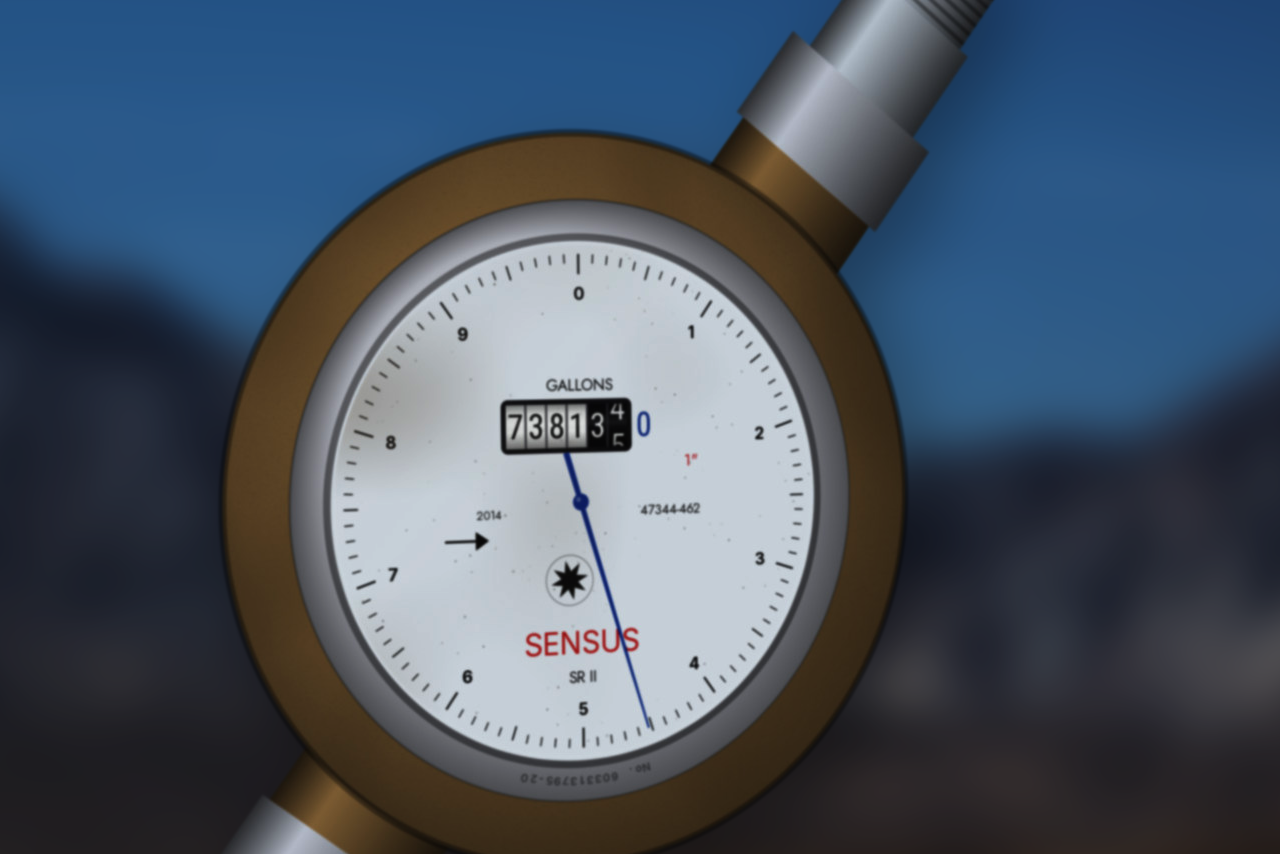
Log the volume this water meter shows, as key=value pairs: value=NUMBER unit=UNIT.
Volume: value=7381344.5 unit=gal
